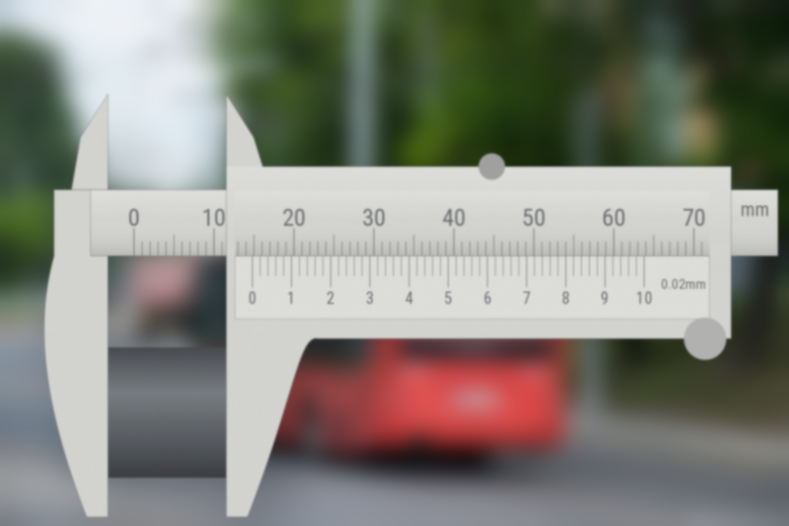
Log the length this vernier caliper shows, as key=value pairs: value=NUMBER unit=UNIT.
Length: value=14.8 unit=mm
